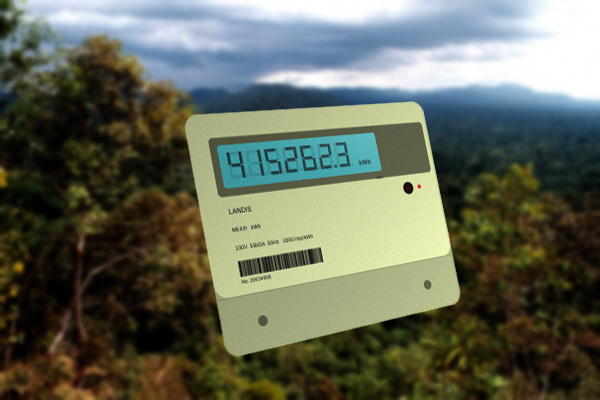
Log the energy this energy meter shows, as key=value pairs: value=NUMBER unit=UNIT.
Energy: value=415262.3 unit=kWh
